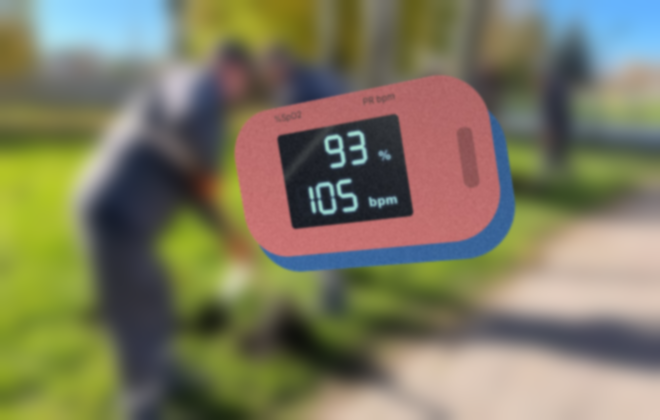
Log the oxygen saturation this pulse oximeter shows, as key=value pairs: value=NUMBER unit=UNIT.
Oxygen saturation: value=93 unit=%
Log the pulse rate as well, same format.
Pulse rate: value=105 unit=bpm
